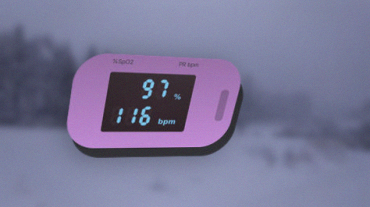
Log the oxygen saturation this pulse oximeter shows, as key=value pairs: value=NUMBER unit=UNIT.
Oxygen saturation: value=97 unit=%
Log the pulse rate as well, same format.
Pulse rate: value=116 unit=bpm
